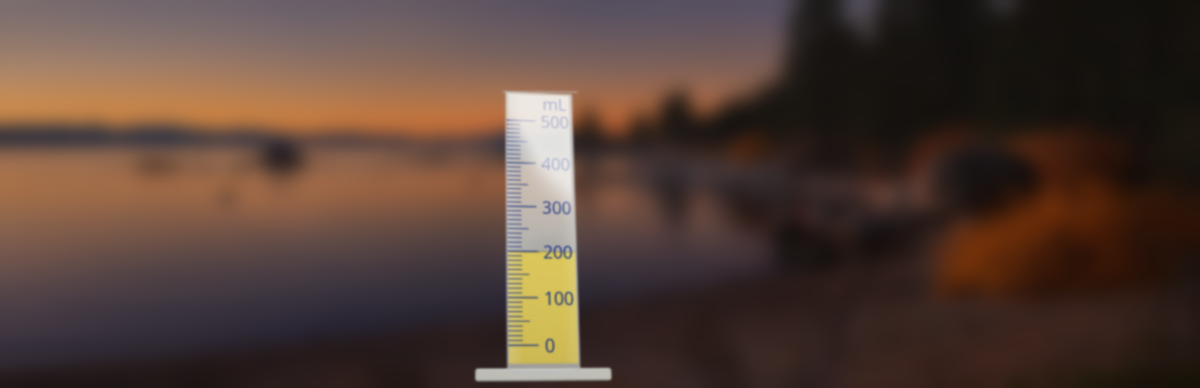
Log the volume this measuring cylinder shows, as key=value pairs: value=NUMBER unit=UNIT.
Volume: value=200 unit=mL
